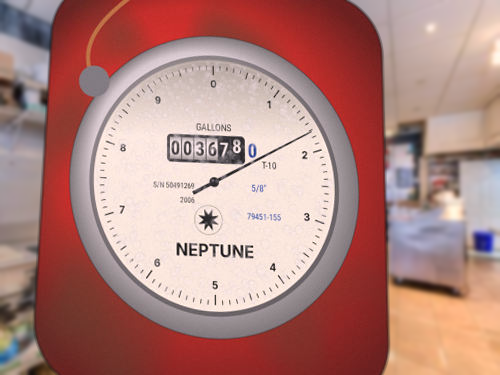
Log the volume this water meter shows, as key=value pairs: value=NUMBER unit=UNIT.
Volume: value=36781.7 unit=gal
